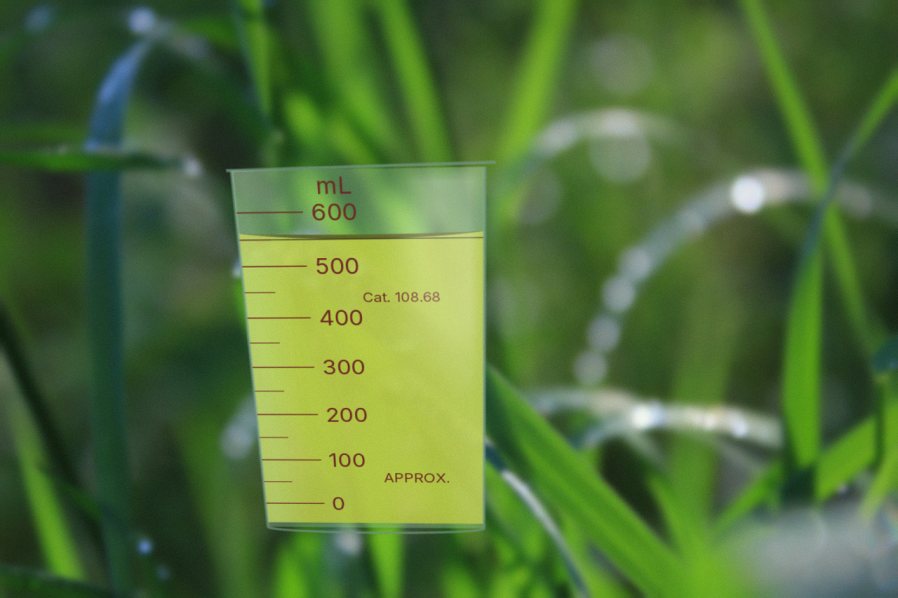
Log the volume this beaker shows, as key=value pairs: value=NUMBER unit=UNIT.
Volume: value=550 unit=mL
